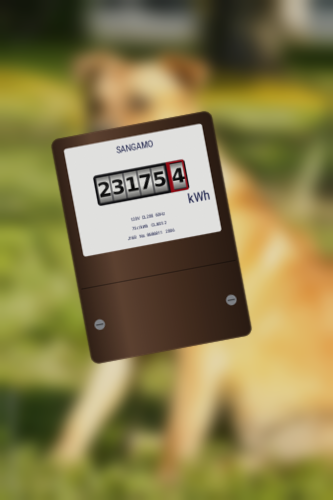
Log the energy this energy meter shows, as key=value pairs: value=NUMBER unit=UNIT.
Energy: value=23175.4 unit=kWh
